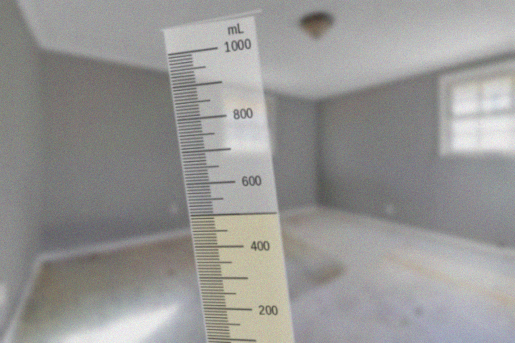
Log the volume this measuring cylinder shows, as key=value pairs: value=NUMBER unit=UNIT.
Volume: value=500 unit=mL
